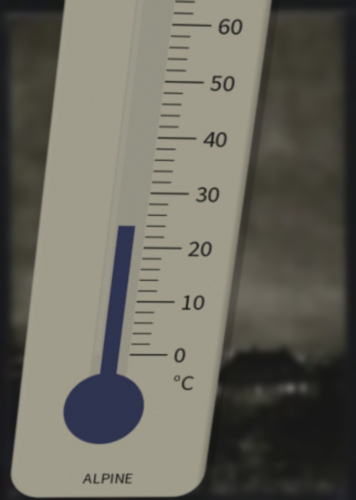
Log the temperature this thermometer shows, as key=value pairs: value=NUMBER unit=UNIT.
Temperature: value=24 unit=°C
